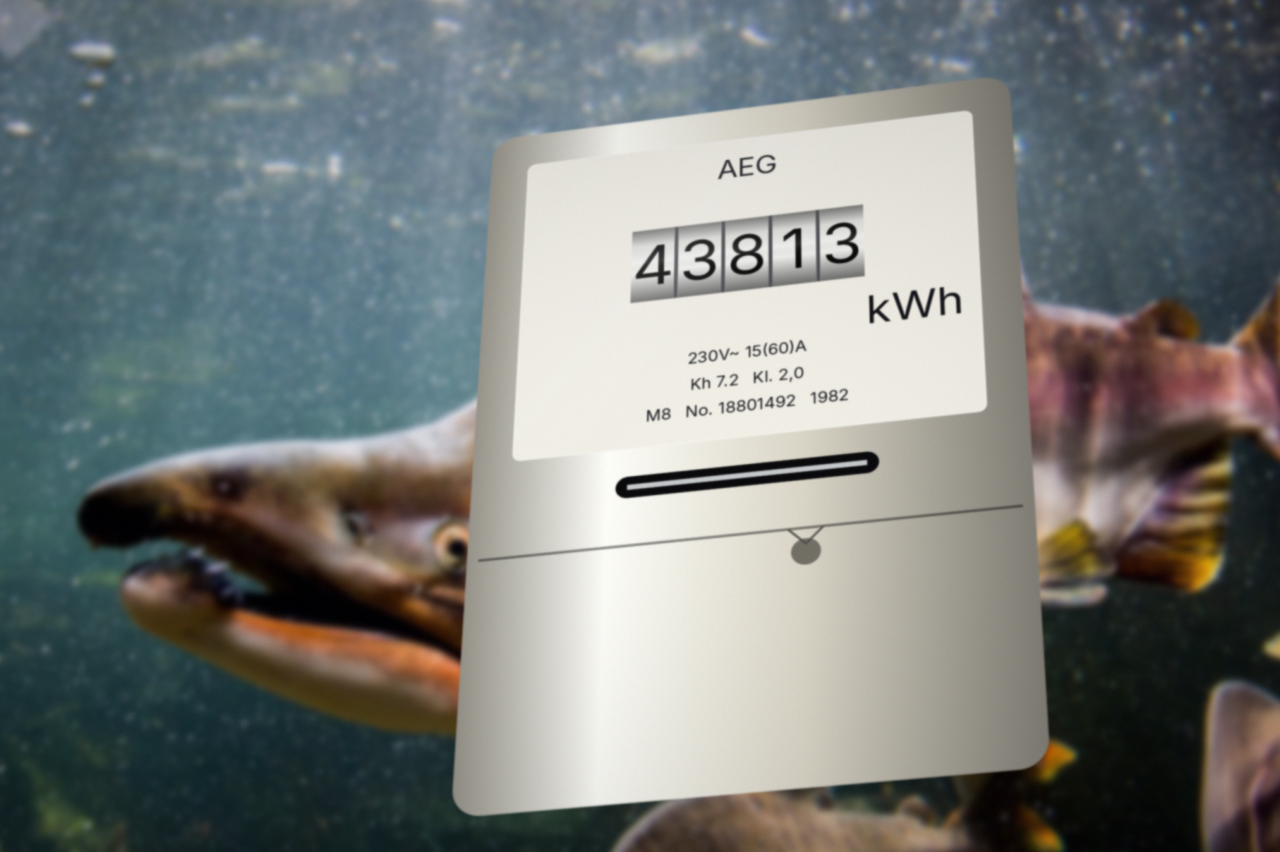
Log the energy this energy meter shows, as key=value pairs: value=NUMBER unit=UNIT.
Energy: value=43813 unit=kWh
